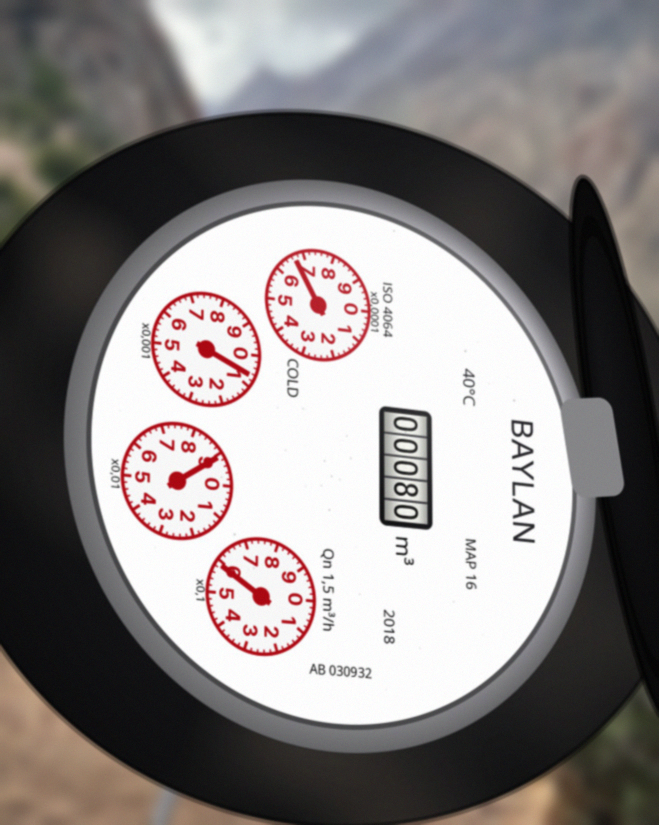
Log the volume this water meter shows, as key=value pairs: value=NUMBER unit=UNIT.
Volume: value=80.5906 unit=m³
